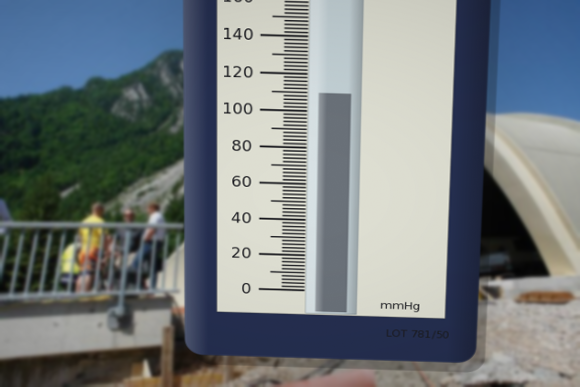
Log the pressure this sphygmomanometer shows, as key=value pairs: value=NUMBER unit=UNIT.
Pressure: value=110 unit=mmHg
